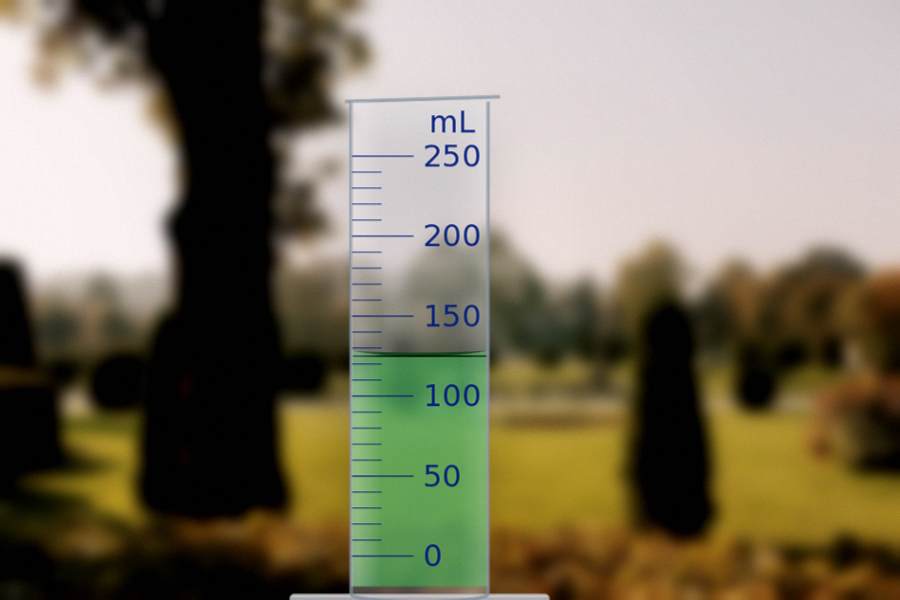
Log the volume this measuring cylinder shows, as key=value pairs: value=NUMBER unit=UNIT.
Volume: value=125 unit=mL
